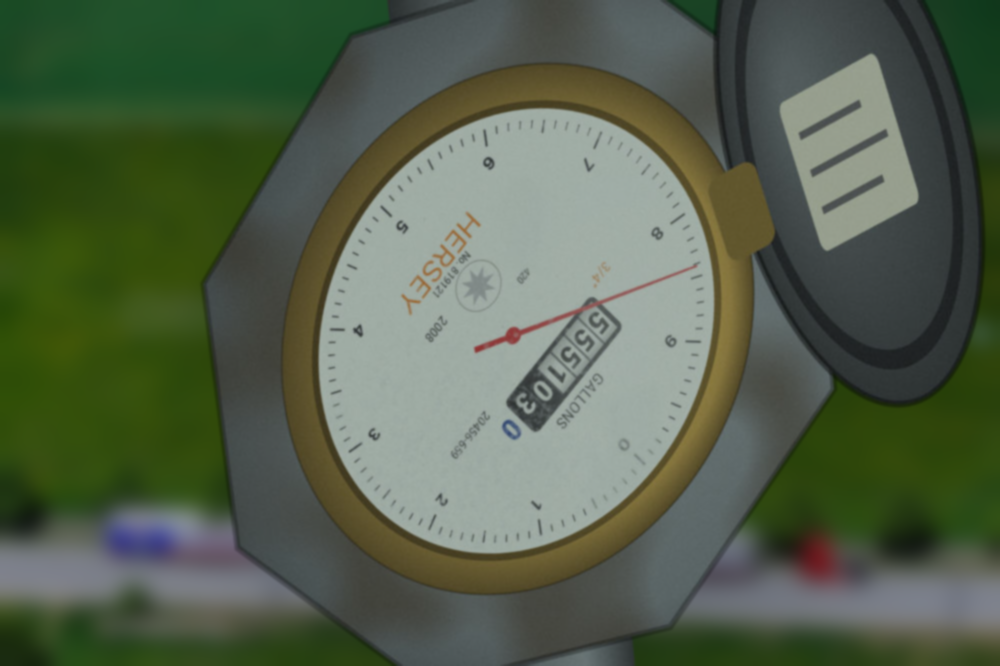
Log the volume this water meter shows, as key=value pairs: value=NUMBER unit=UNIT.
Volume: value=5551028.4 unit=gal
